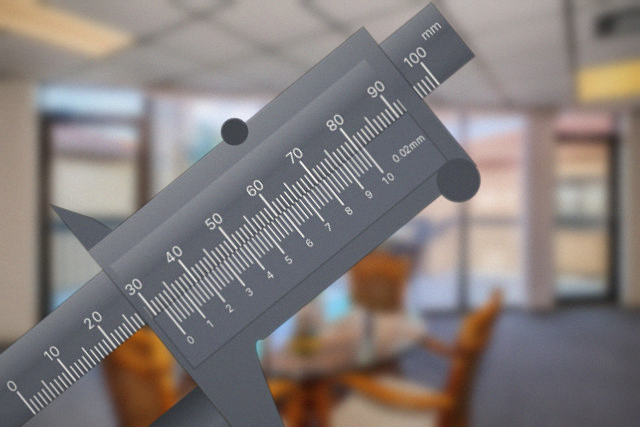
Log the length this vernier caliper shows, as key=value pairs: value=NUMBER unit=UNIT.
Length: value=32.0 unit=mm
